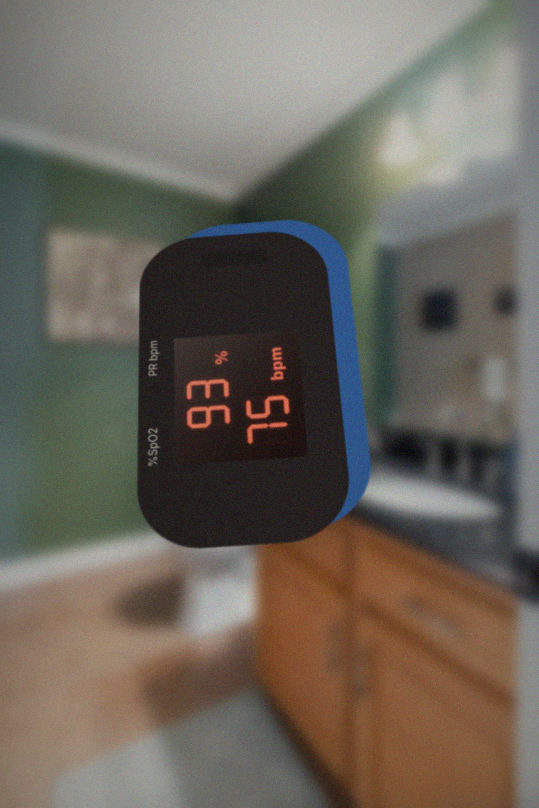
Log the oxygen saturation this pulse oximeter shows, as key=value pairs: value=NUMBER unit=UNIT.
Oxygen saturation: value=93 unit=%
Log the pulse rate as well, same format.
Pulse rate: value=75 unit=bpm
